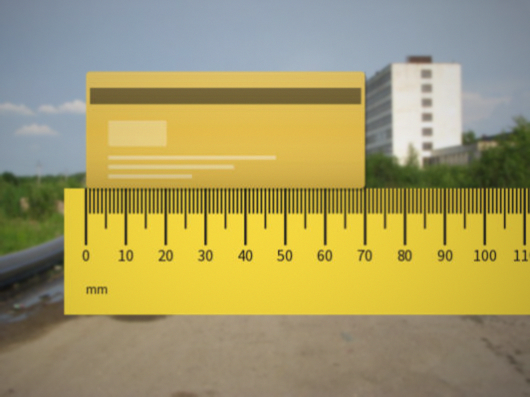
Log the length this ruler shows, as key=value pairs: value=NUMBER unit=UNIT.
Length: value=70 unit=mm
